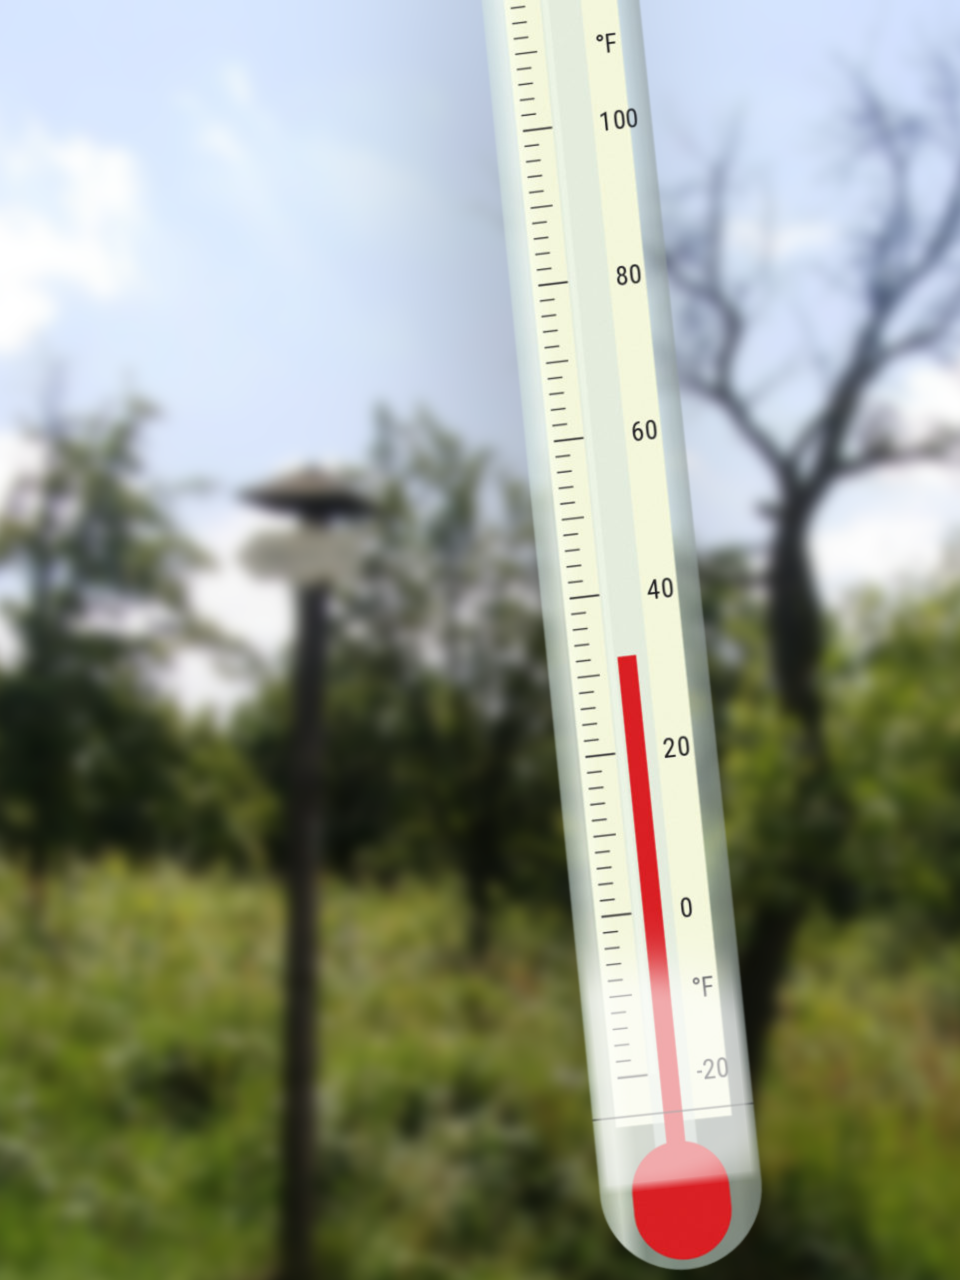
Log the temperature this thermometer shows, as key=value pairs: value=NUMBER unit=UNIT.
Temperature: value=32 unit=°F
